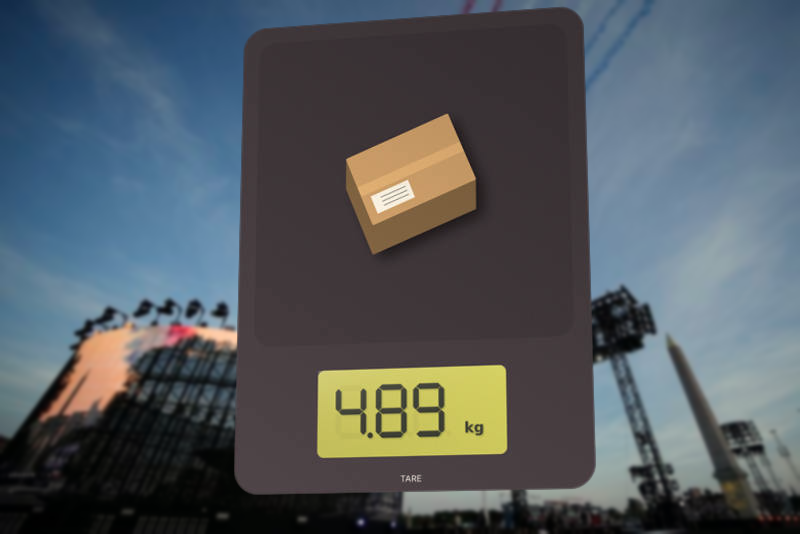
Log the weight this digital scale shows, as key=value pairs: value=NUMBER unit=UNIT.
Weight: value=4.89 unit=kg
